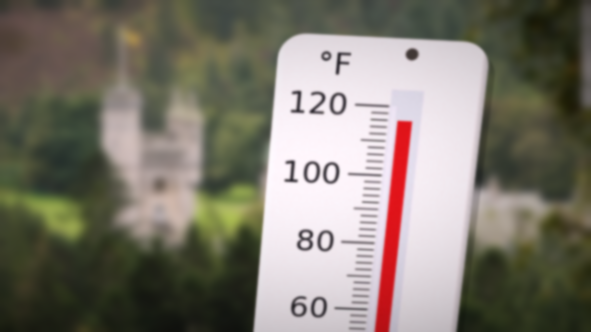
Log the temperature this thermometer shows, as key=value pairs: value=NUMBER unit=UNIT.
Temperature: value=116 unit=°F
